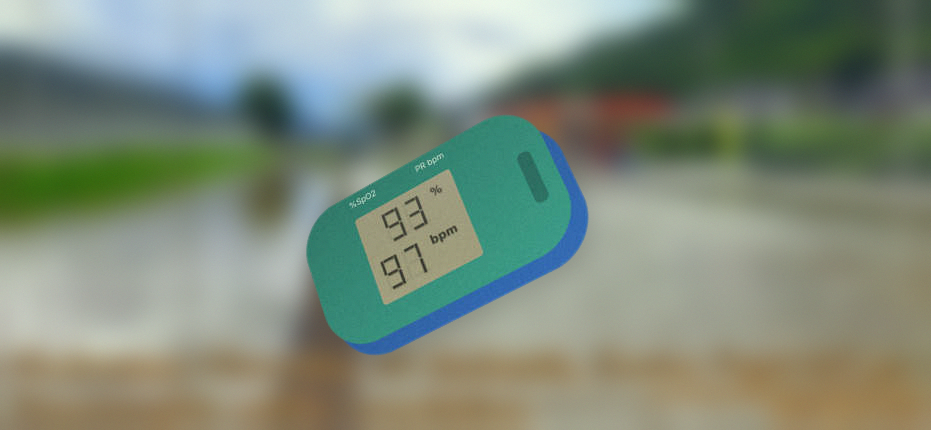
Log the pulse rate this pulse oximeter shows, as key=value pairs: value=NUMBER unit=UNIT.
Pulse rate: value=97 unit=bpm
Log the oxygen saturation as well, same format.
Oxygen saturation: value=93 unit=%
